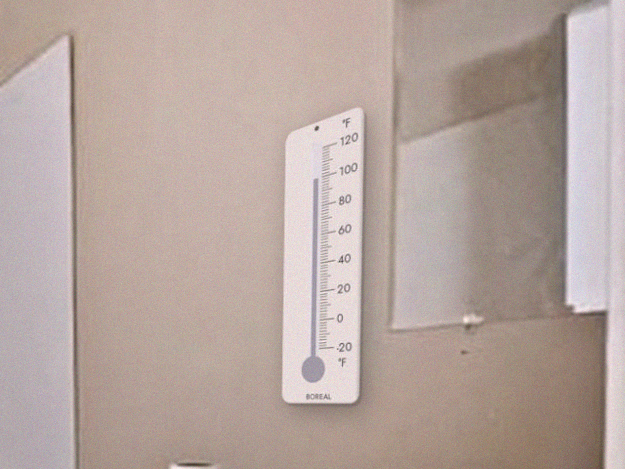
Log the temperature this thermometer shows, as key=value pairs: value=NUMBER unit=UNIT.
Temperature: value=100 unit=°F
